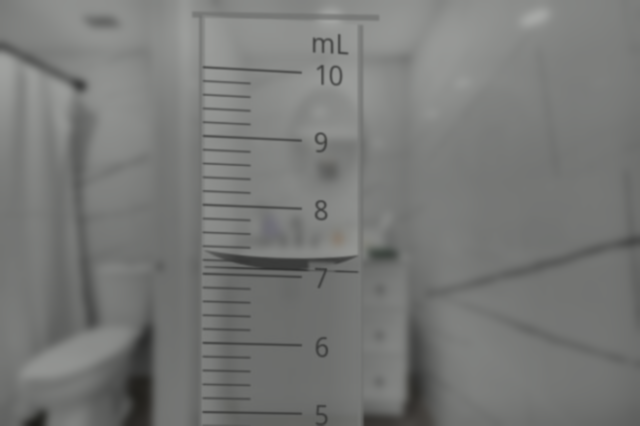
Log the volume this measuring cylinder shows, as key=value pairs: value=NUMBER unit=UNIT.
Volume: value=7.1 unit=mL
